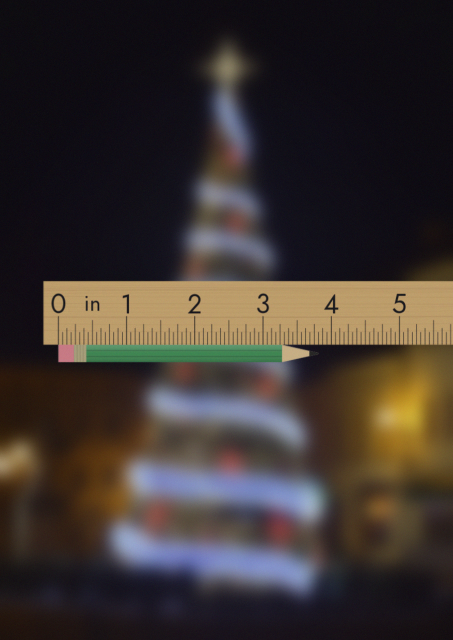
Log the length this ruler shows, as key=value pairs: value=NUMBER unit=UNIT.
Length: value=3.8125 unit=in
